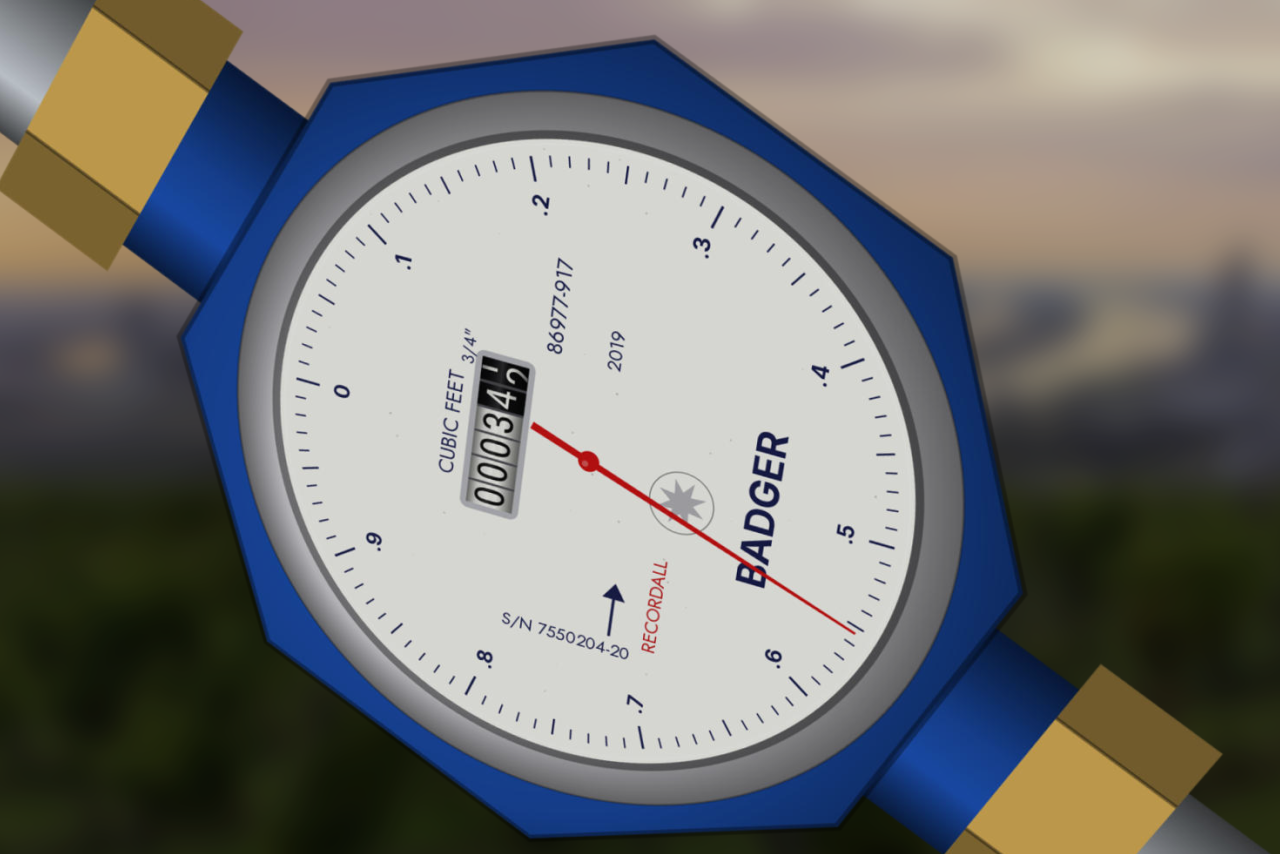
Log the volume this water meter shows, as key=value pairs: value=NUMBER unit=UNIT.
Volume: value=341.55 unit=ft³
